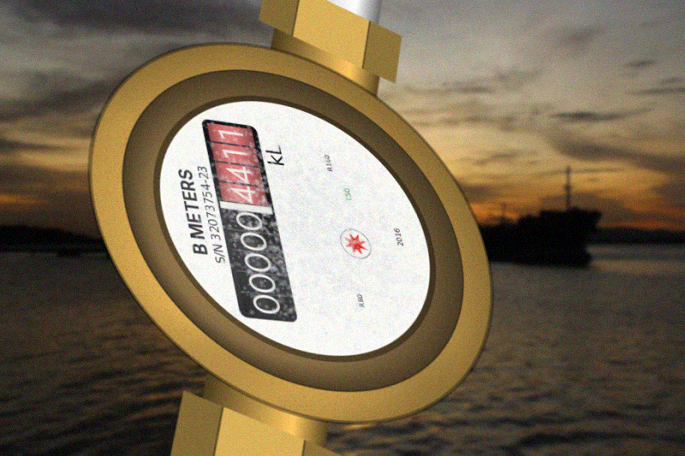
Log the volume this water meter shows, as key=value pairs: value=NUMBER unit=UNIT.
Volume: value=0.4411 unit=kL
